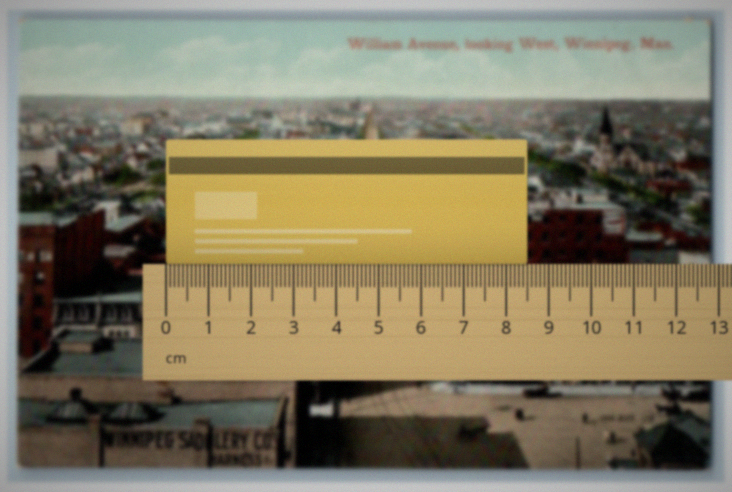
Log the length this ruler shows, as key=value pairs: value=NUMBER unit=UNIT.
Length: value=8.5 unit=cm
